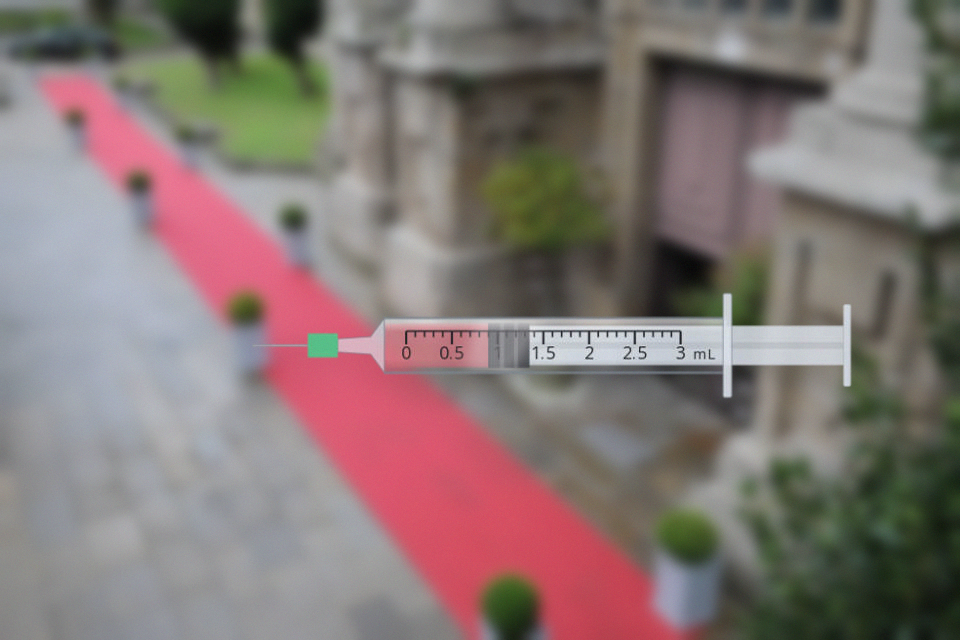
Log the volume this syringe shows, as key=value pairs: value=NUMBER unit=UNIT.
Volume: value=0.9 unit=mL
